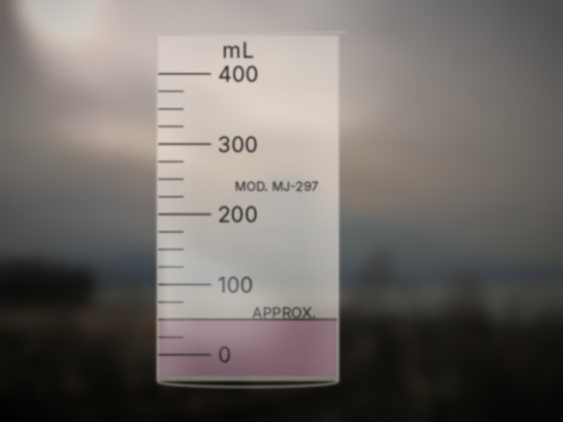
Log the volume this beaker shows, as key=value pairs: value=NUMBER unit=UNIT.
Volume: value=50 unit=mL
